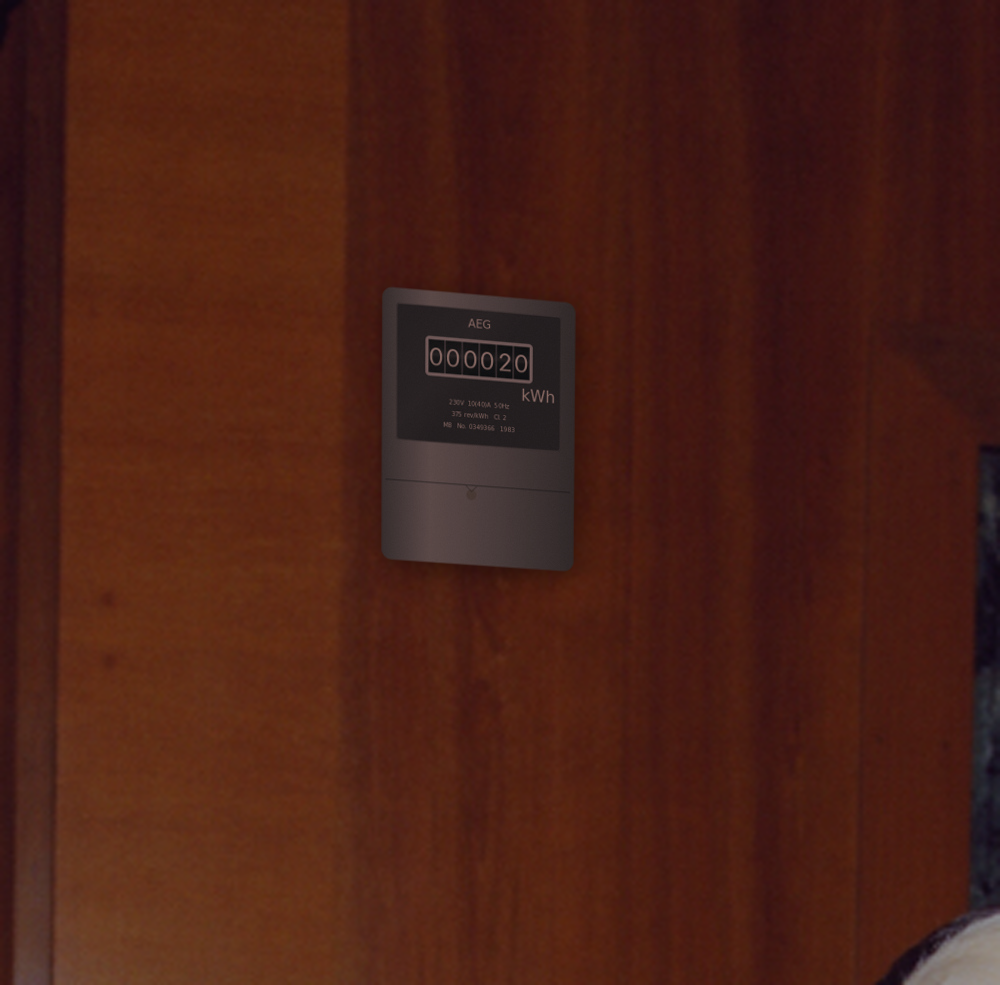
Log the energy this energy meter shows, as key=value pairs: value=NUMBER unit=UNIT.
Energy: value=20 unit=kWh
